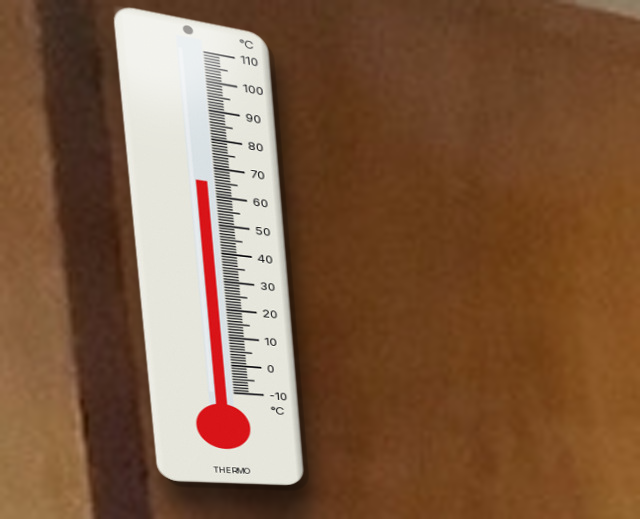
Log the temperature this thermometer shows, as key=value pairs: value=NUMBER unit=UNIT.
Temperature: value=65 unit=°C
